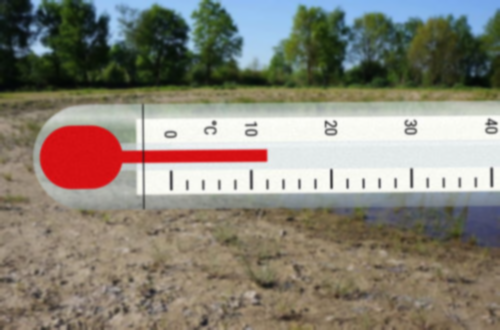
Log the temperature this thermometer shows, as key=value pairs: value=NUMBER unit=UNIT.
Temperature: value=12 unit=°C
